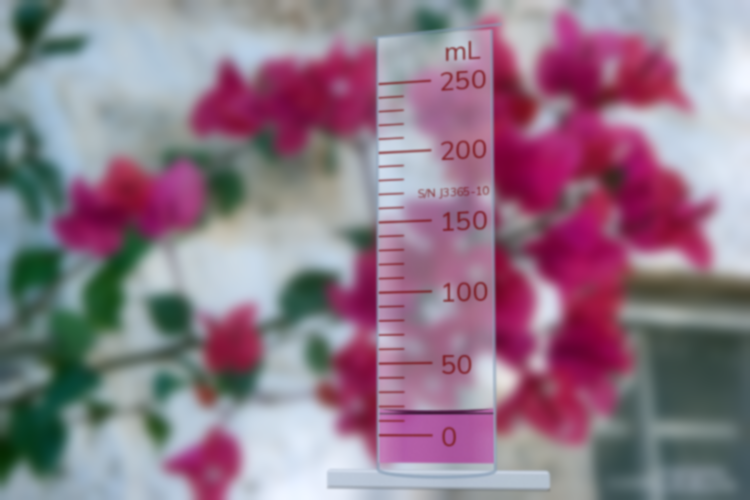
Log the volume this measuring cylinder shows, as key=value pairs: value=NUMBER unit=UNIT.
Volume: value=15 unit=mL
